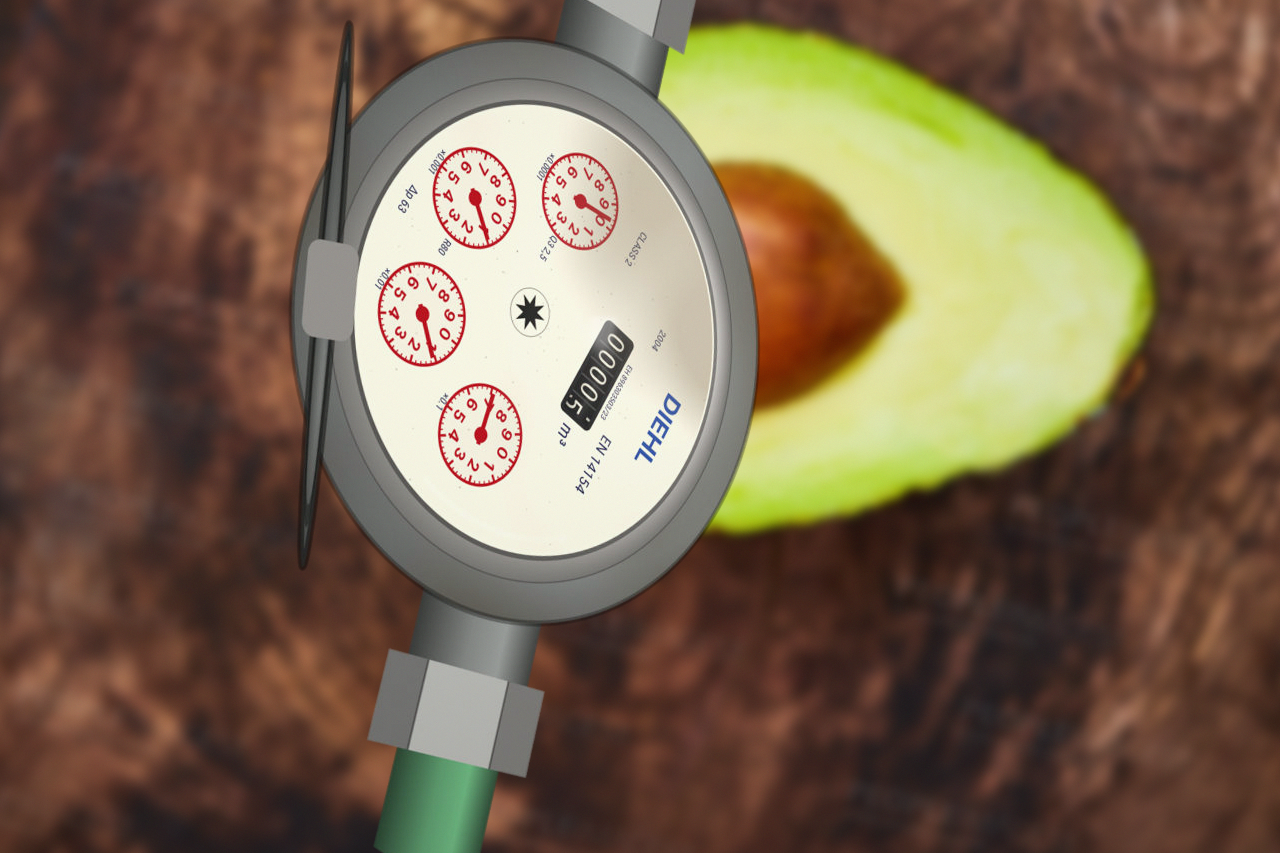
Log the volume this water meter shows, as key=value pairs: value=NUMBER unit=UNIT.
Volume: value=4.7109 unit=m³
